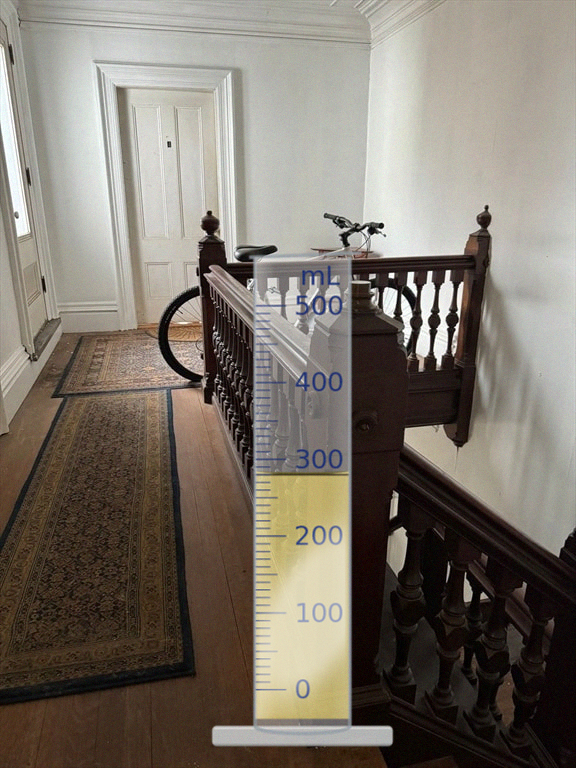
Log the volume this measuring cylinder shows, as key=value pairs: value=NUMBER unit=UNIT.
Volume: value=280 unit=mL
